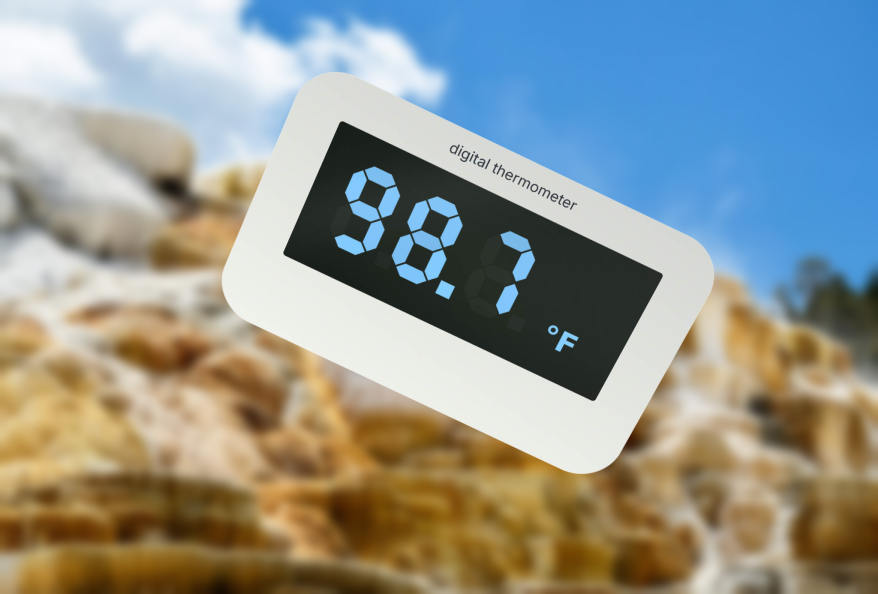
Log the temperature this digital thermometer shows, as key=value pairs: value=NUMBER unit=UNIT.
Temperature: value=98.7 unit=°F
